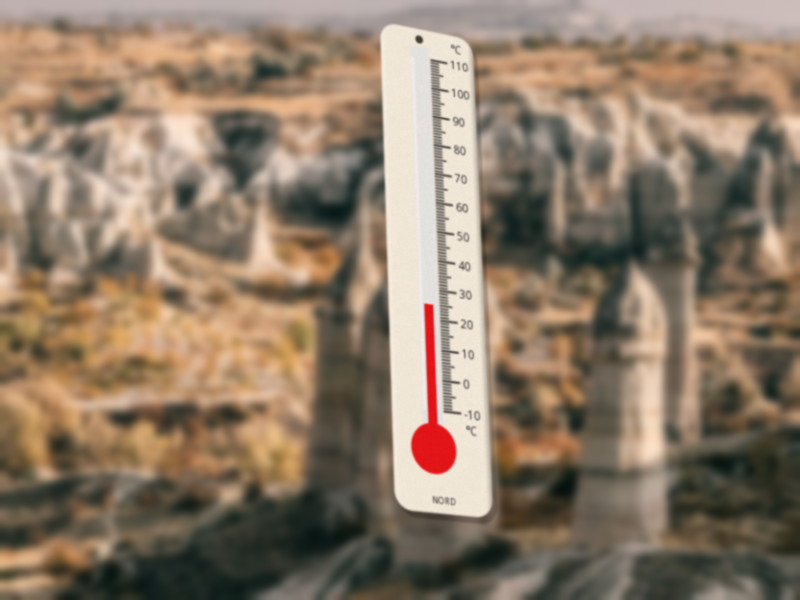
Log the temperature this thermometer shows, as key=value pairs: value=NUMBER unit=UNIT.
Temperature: value=25 unit=°C
